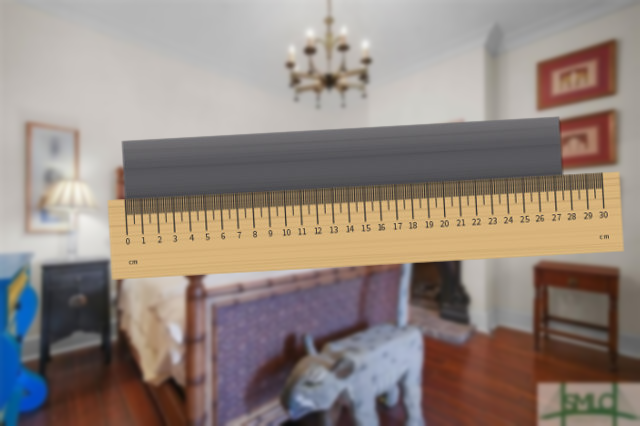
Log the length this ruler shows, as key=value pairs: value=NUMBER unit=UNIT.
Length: value=27.5 unit=cm
